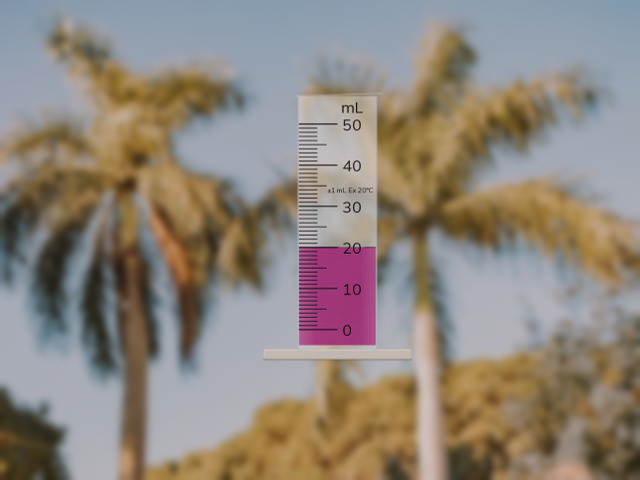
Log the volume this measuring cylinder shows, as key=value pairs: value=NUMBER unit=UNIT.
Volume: value=20 unit=mL
